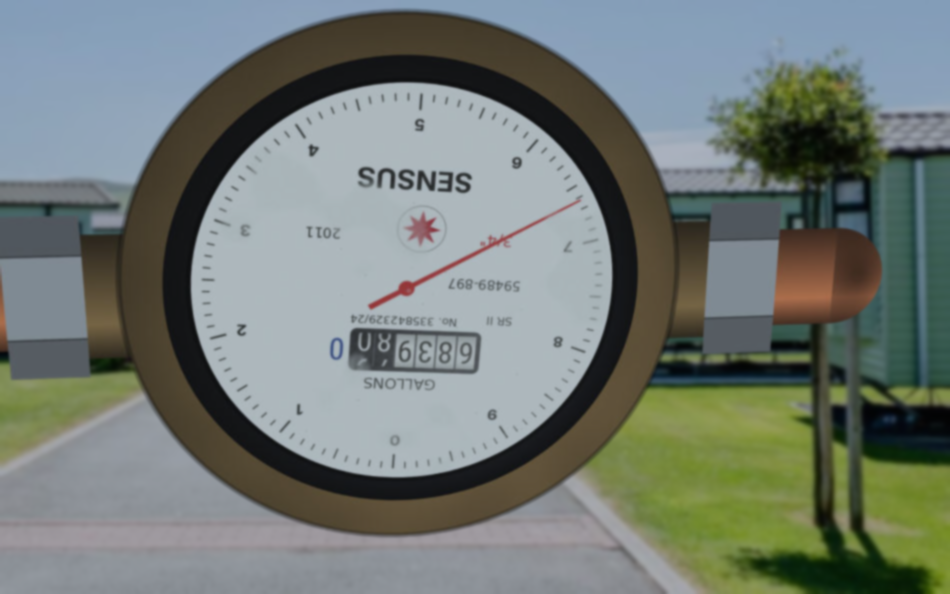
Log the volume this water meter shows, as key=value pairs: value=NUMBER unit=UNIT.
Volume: value=6839796.6 unit=gal
